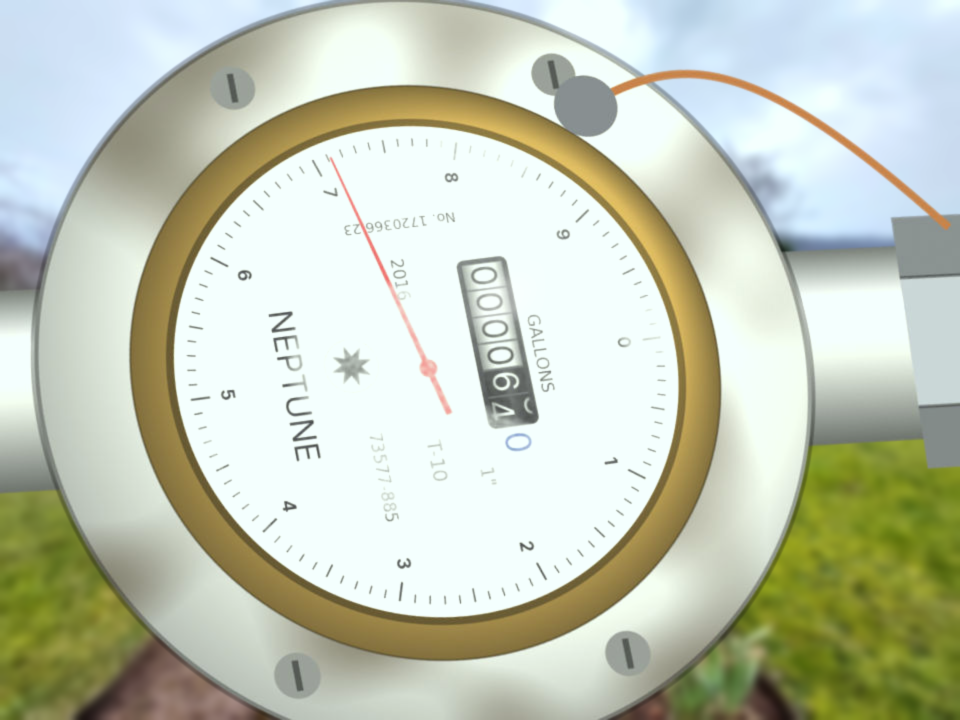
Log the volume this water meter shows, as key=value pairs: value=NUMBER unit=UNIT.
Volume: value=637.1 unit=gal
